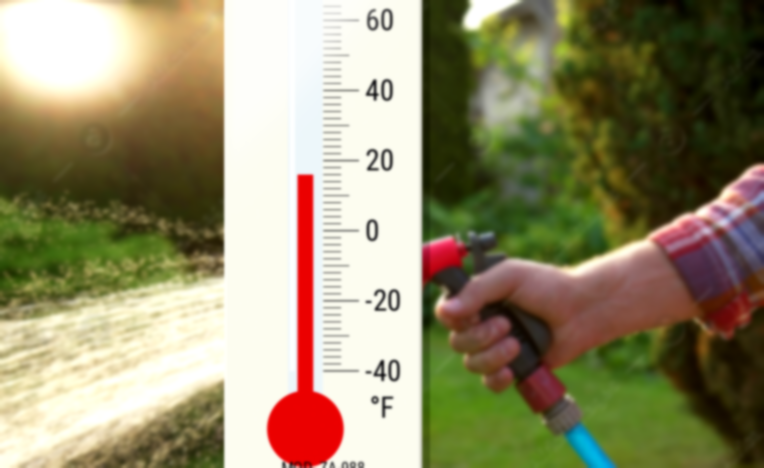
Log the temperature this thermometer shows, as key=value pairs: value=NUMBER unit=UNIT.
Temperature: value=16 unit=°F
